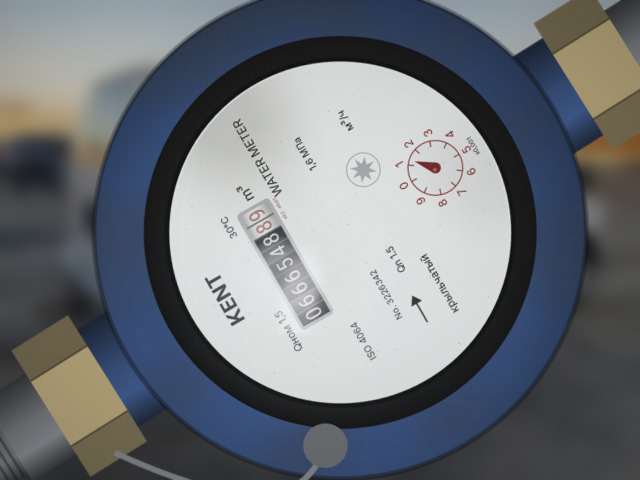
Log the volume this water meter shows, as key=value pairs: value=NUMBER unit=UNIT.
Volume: value=666548.891 unit=m³
